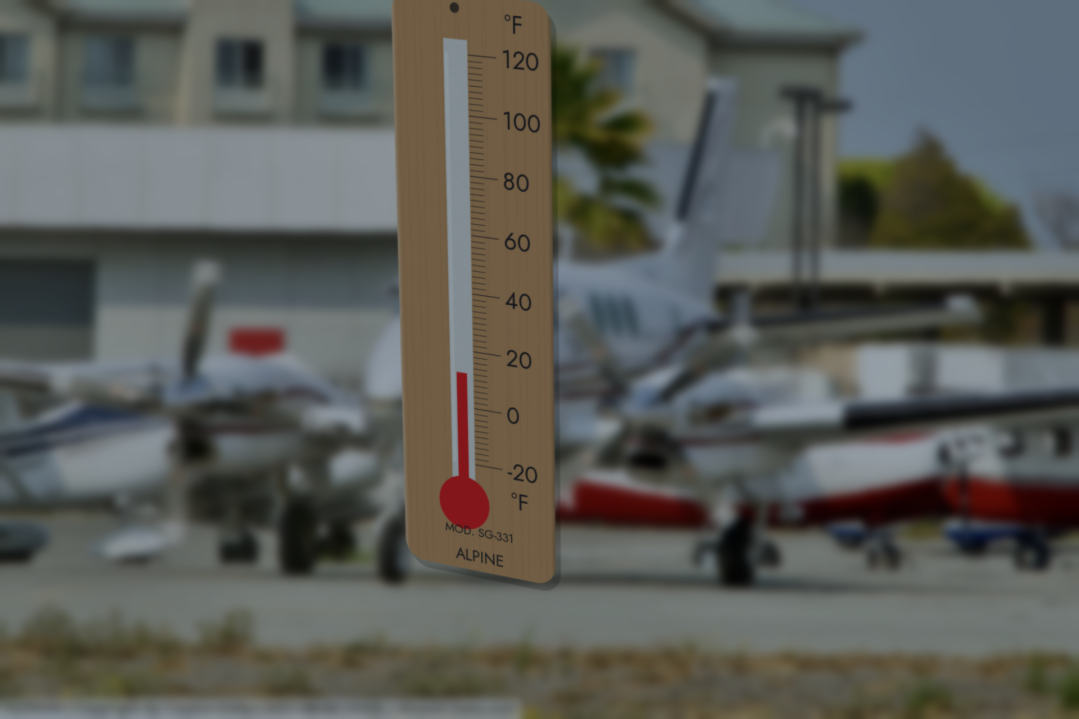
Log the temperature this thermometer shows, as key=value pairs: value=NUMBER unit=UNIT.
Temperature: value=12 unit=°F
